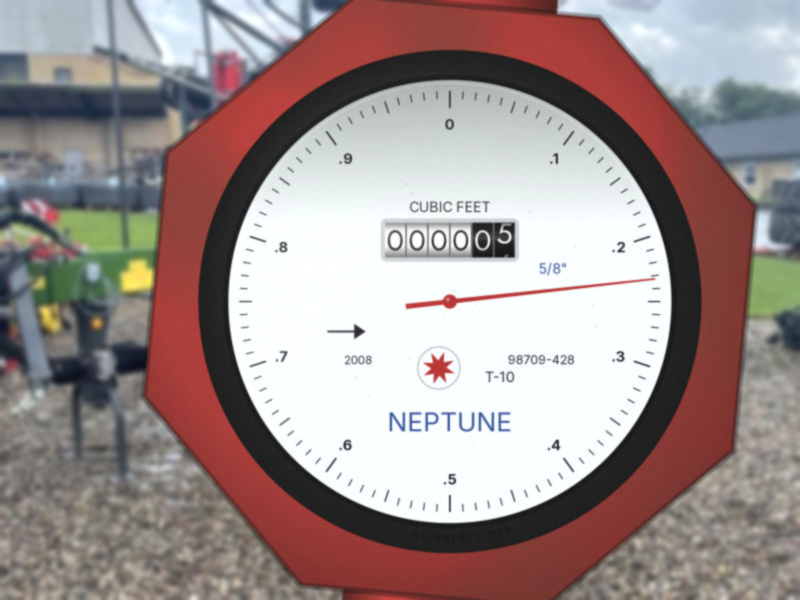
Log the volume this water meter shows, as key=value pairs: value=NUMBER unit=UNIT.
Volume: value=5.23 unit=ft³
